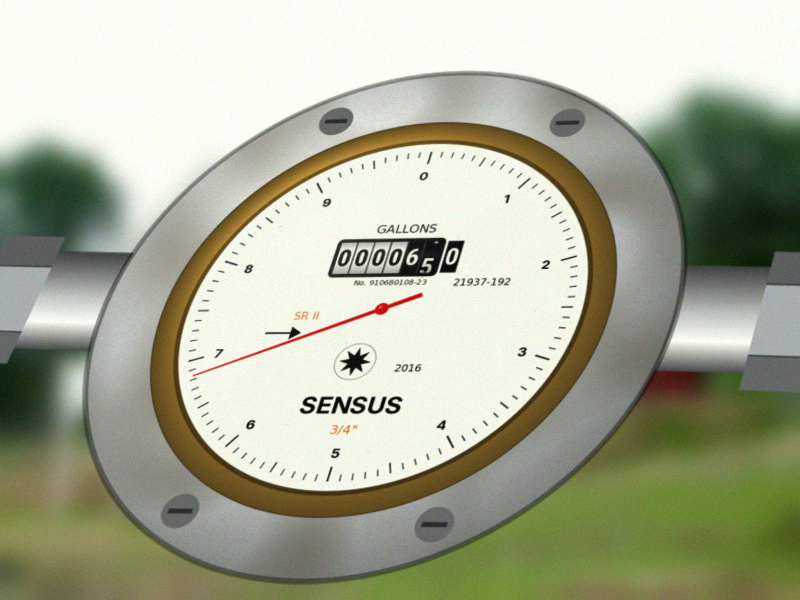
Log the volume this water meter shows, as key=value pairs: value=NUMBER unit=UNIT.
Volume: value=646.8 unit=gal
